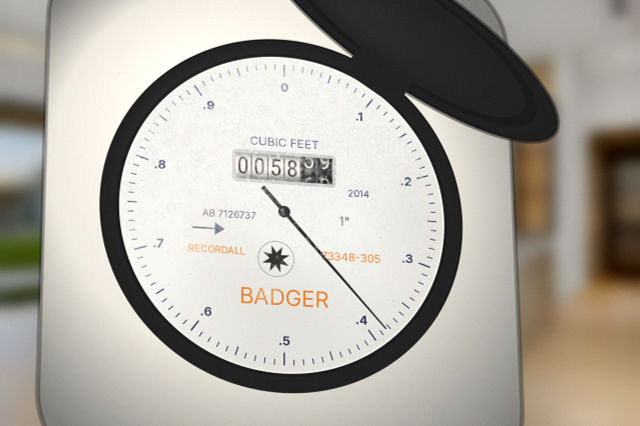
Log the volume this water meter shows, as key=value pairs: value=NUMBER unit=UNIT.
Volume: value=5859.38 unit=ft³
